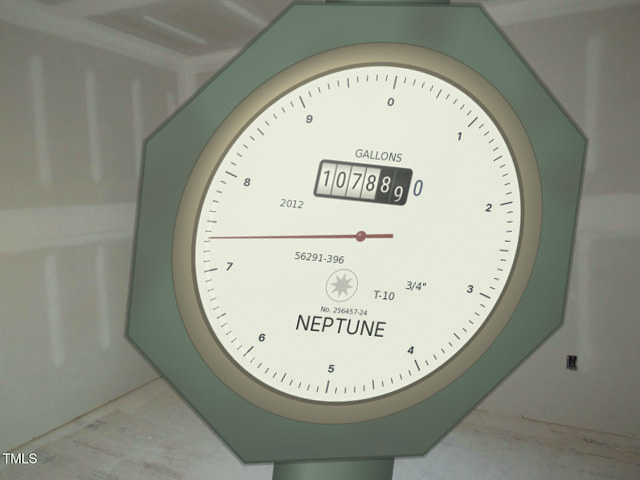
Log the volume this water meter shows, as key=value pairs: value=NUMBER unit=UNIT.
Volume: value=1078887.3 unit=gal
